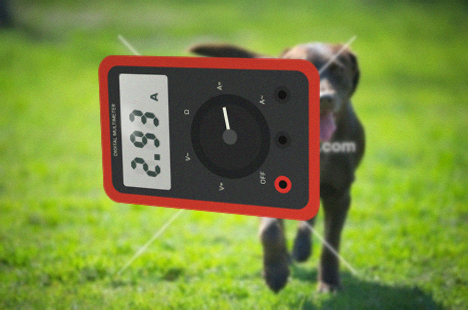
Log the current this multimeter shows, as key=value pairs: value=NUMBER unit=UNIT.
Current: value=2.93 unit=A
